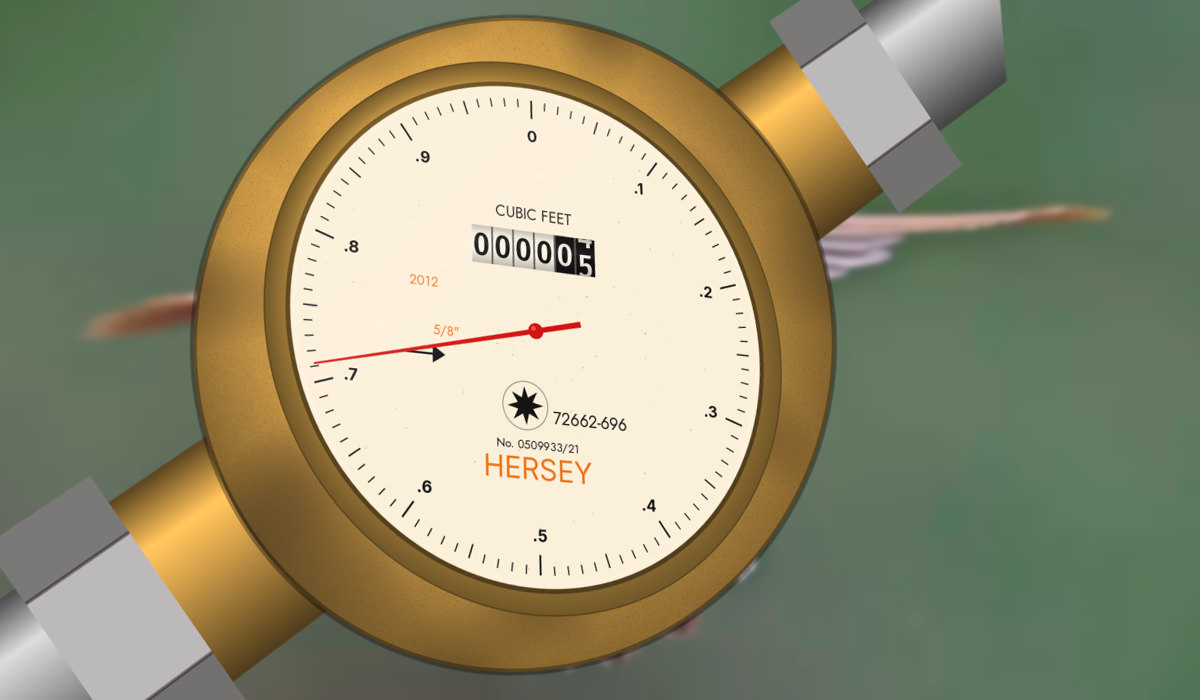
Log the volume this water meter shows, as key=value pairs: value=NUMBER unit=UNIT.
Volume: value=4.71 unit=ft³
